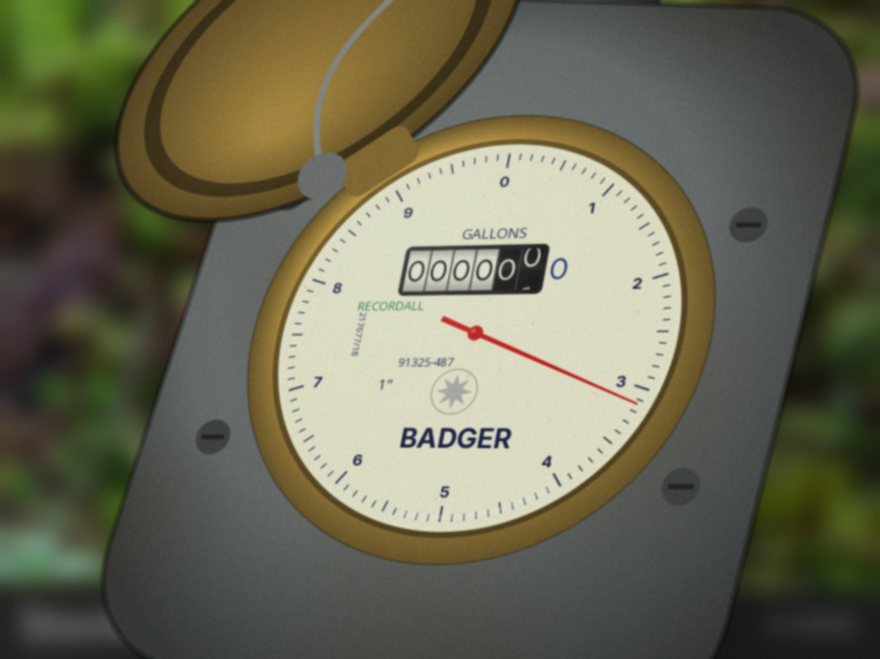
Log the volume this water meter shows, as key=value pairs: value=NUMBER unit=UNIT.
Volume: value=3.1 unit=gal
